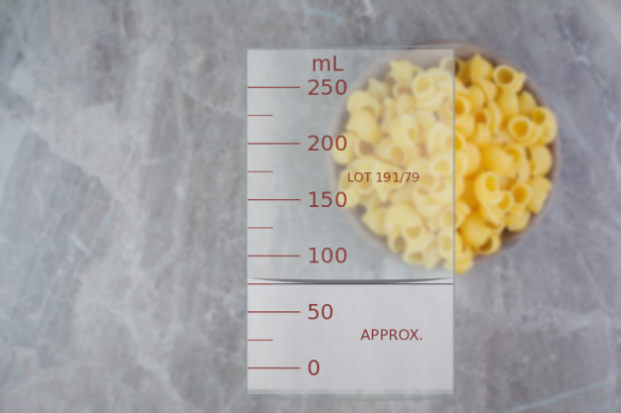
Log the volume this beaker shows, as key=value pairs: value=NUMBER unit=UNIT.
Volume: value=75 unit=mL
